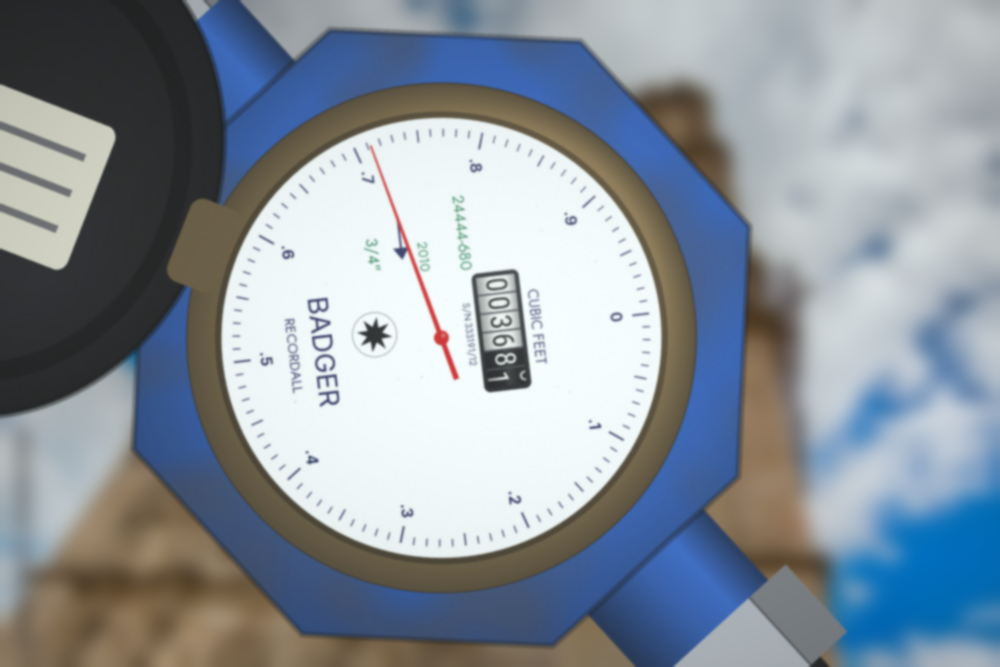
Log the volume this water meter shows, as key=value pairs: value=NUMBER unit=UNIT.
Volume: value=3680.71 unit=ft³
